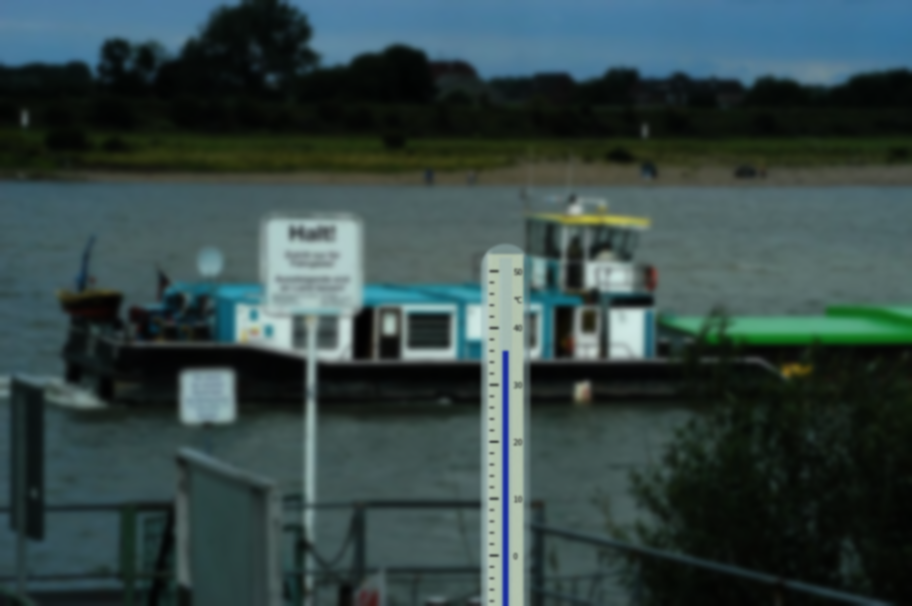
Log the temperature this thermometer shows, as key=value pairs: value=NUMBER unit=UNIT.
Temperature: value=36 unit=°C
